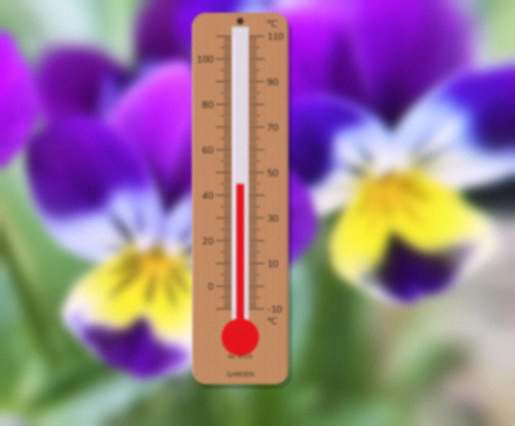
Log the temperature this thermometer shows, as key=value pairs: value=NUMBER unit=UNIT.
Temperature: value=45 unit=°C
